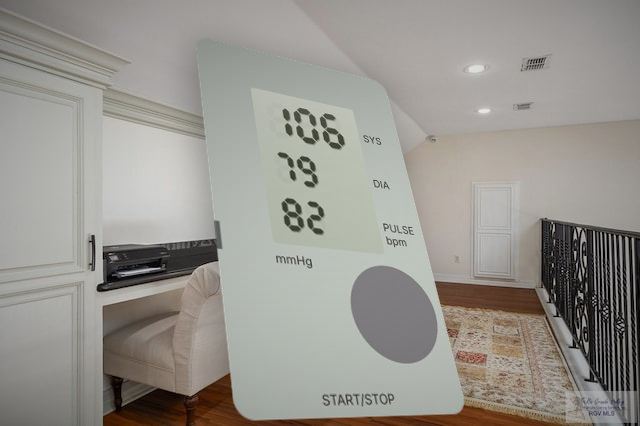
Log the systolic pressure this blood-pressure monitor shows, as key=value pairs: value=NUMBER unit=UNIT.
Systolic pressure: value=106 unit=mmHg
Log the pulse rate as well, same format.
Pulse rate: value=82 unit=bpm
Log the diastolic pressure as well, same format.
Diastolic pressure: value=79 unit=mmHg
